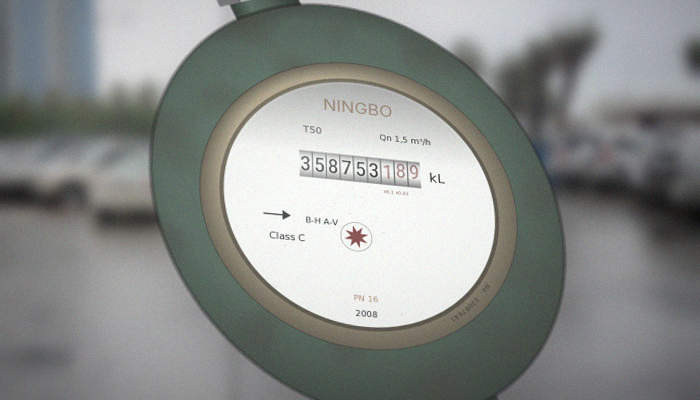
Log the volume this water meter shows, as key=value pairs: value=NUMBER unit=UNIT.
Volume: value=358753.189 unit=kL
